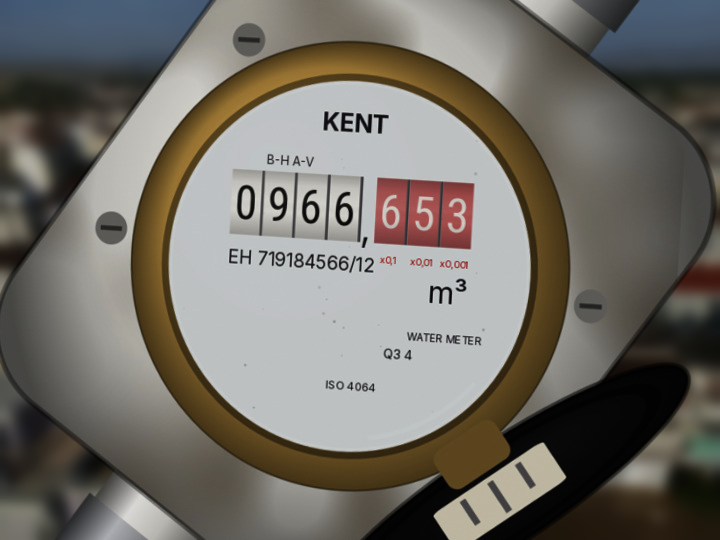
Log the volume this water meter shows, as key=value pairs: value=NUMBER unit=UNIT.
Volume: value=966.653 unit=m³
